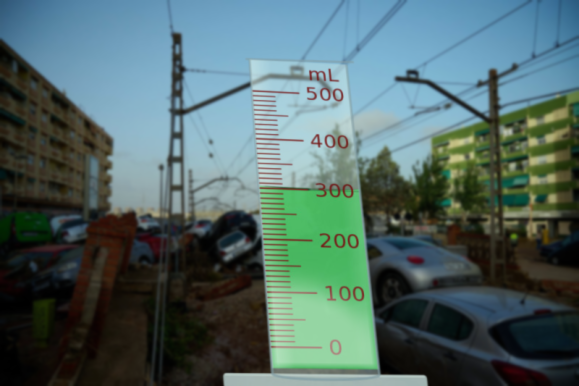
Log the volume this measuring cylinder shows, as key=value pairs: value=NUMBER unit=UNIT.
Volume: value=300 unit=mL
